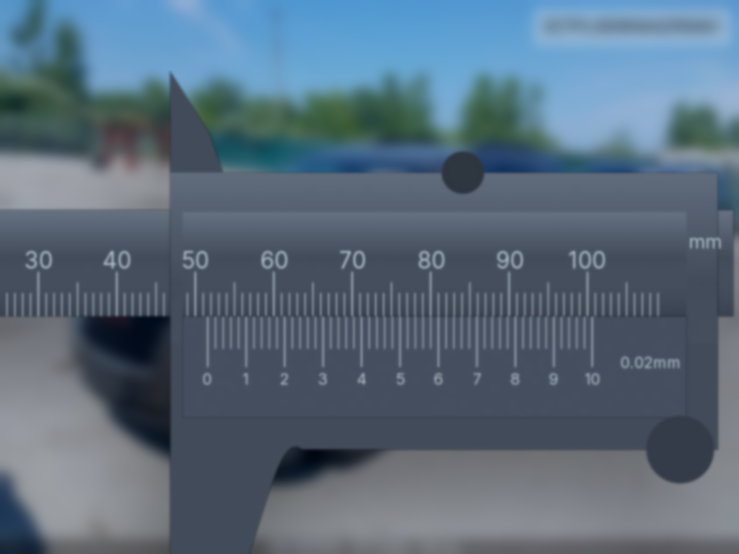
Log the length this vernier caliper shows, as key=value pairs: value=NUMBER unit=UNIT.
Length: value=51.6 unit=mm
